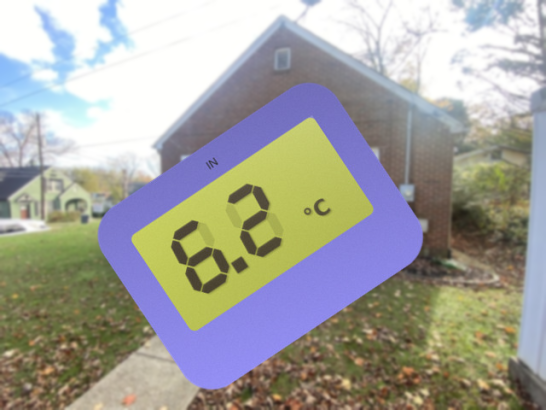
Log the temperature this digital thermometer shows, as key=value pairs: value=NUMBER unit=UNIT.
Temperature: value=6.2 unit=°C
